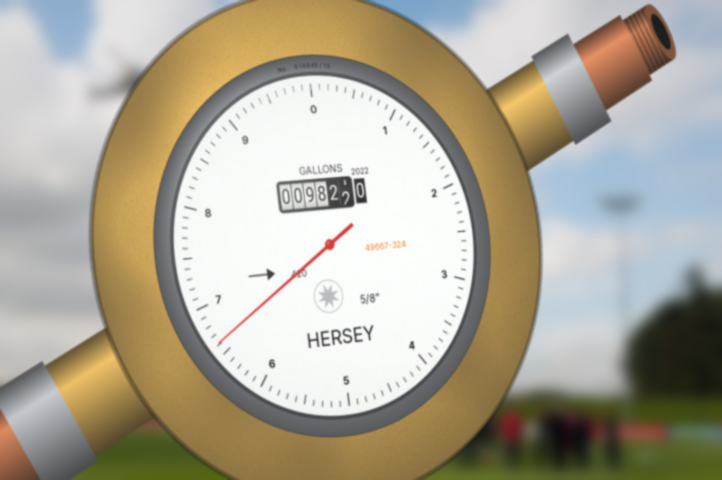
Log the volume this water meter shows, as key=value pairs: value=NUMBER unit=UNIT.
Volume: value=98216.6 unit=gal
